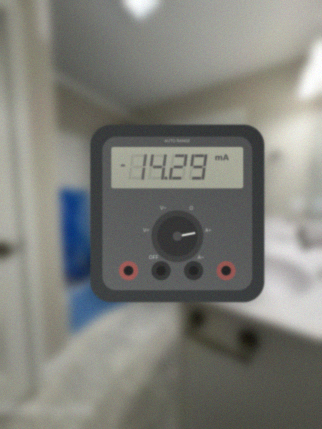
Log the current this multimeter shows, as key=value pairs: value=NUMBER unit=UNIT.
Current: value=-14.29 unit=mA
